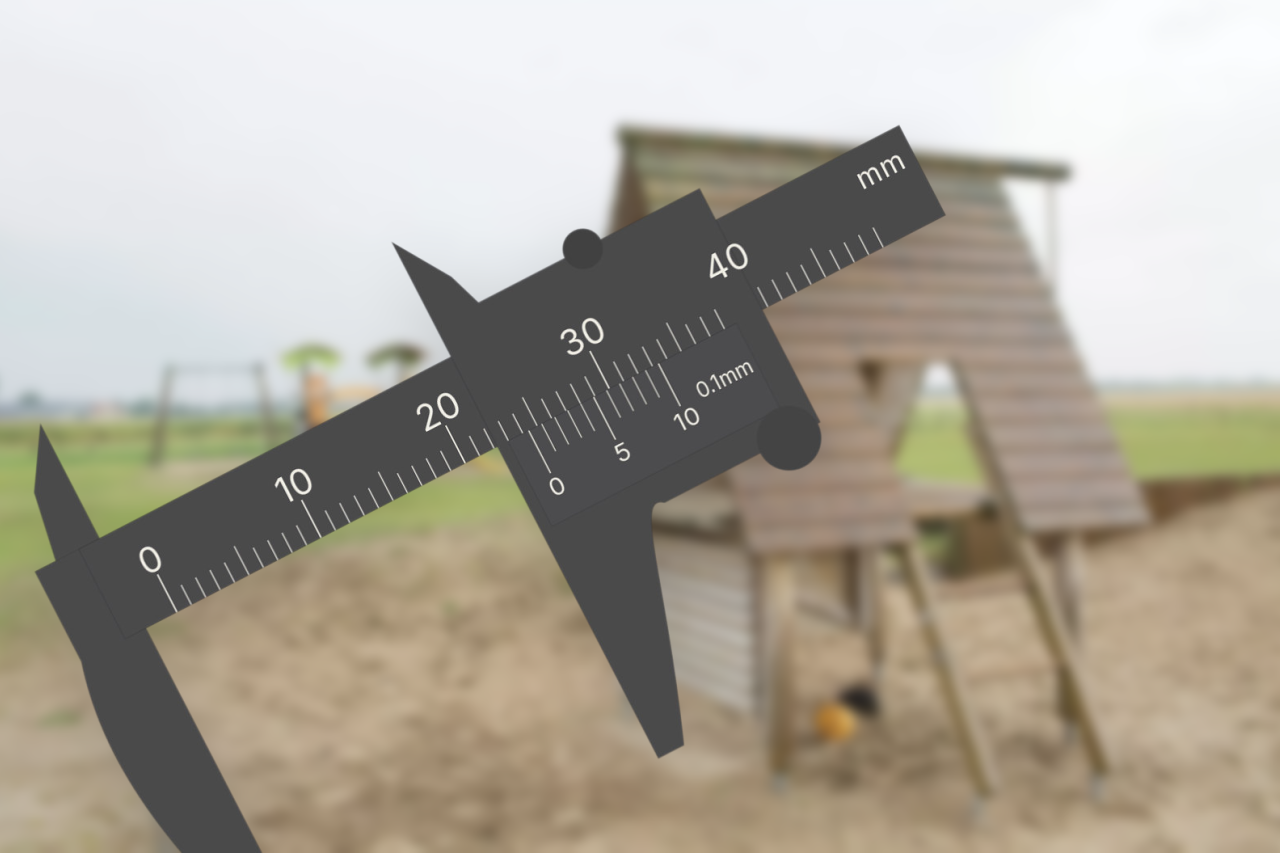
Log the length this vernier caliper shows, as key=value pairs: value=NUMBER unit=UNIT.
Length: value=24.4 unit=mm
